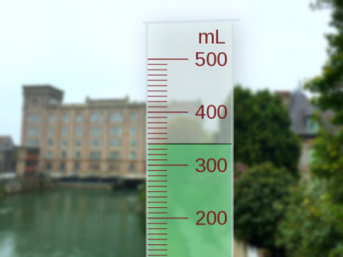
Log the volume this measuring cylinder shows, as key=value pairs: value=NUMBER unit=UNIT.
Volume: value=340 unit=mL
